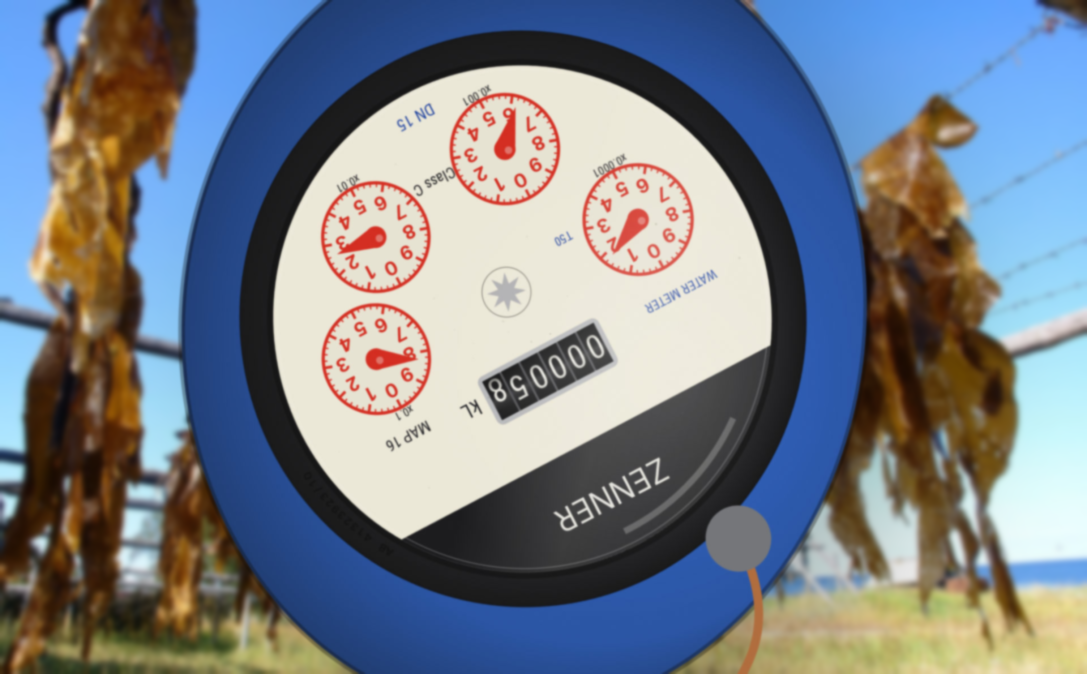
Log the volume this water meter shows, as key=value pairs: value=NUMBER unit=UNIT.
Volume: value=57.8261 unit=kL
